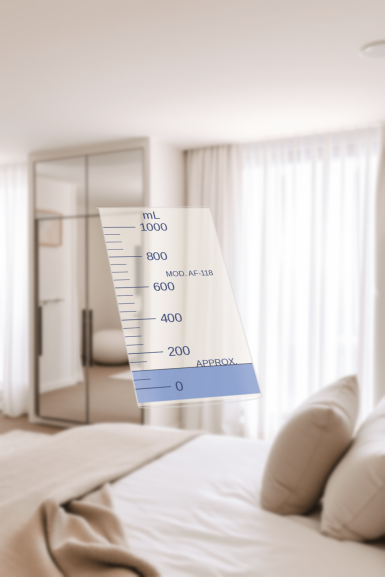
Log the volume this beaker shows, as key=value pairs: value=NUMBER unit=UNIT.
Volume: value=100 unit=mL
